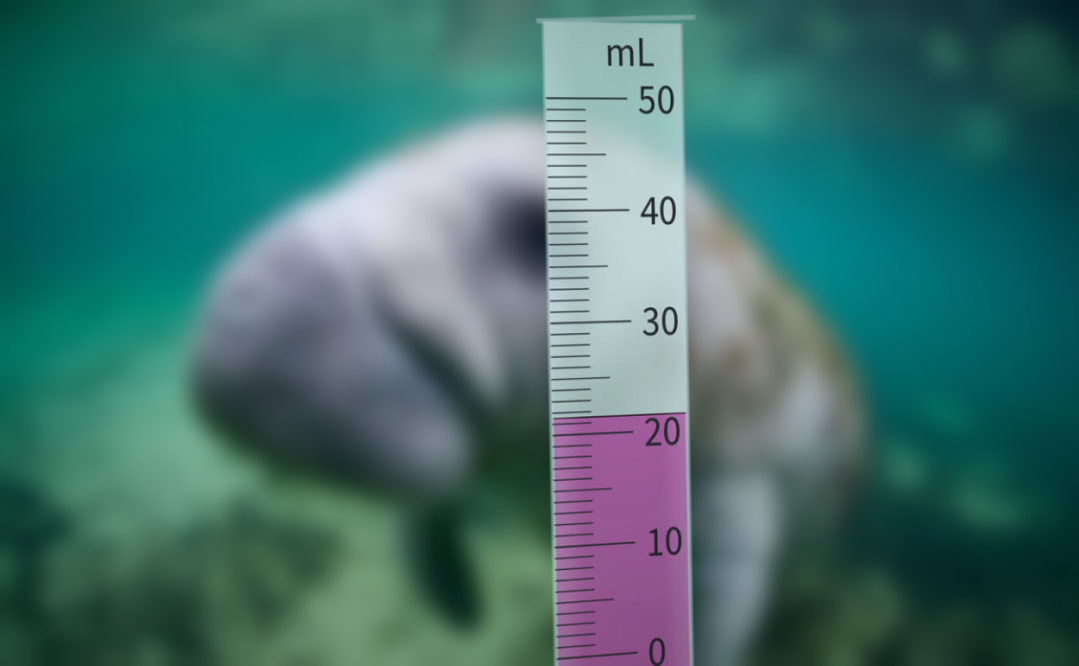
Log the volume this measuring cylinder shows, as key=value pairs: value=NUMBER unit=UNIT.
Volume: value=21.5 unit=mL
